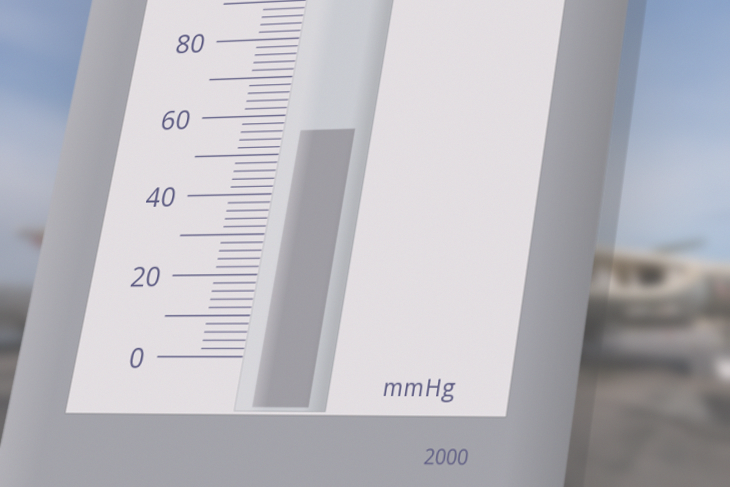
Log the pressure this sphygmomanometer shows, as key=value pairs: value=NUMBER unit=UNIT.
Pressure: value=56 unit=mmHg
